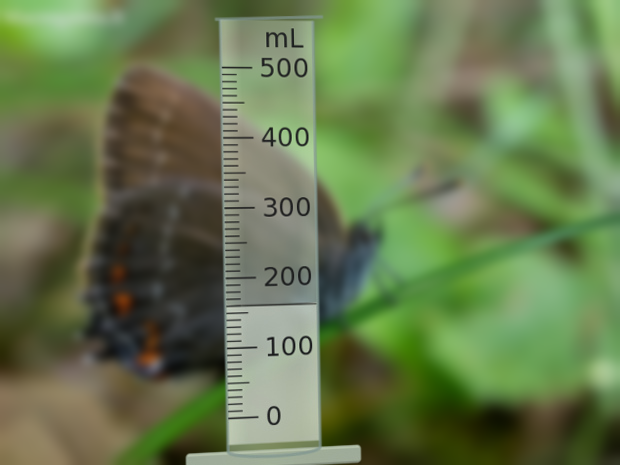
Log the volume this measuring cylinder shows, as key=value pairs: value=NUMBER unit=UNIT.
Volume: value=160 unit=mL
